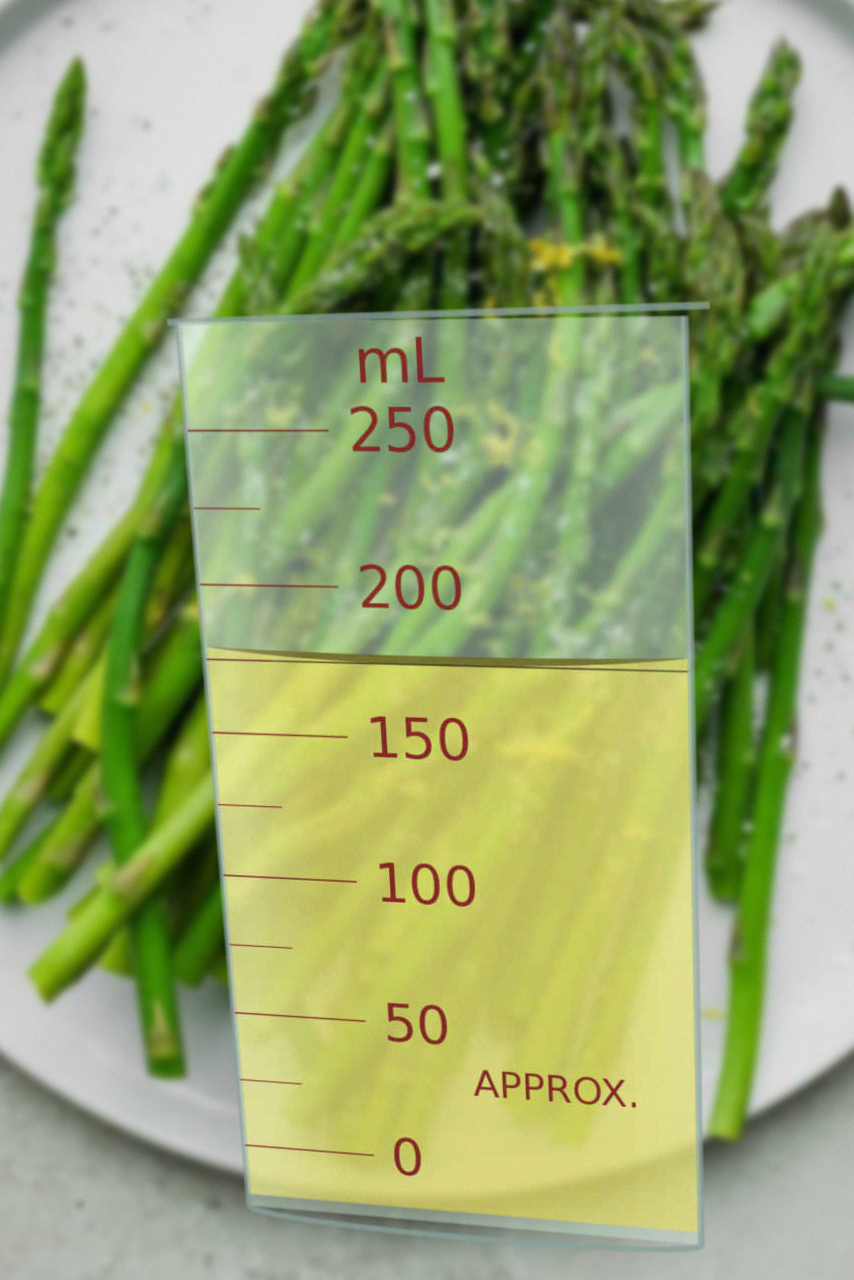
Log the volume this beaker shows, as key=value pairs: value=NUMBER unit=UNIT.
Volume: value=175 unit=mL
